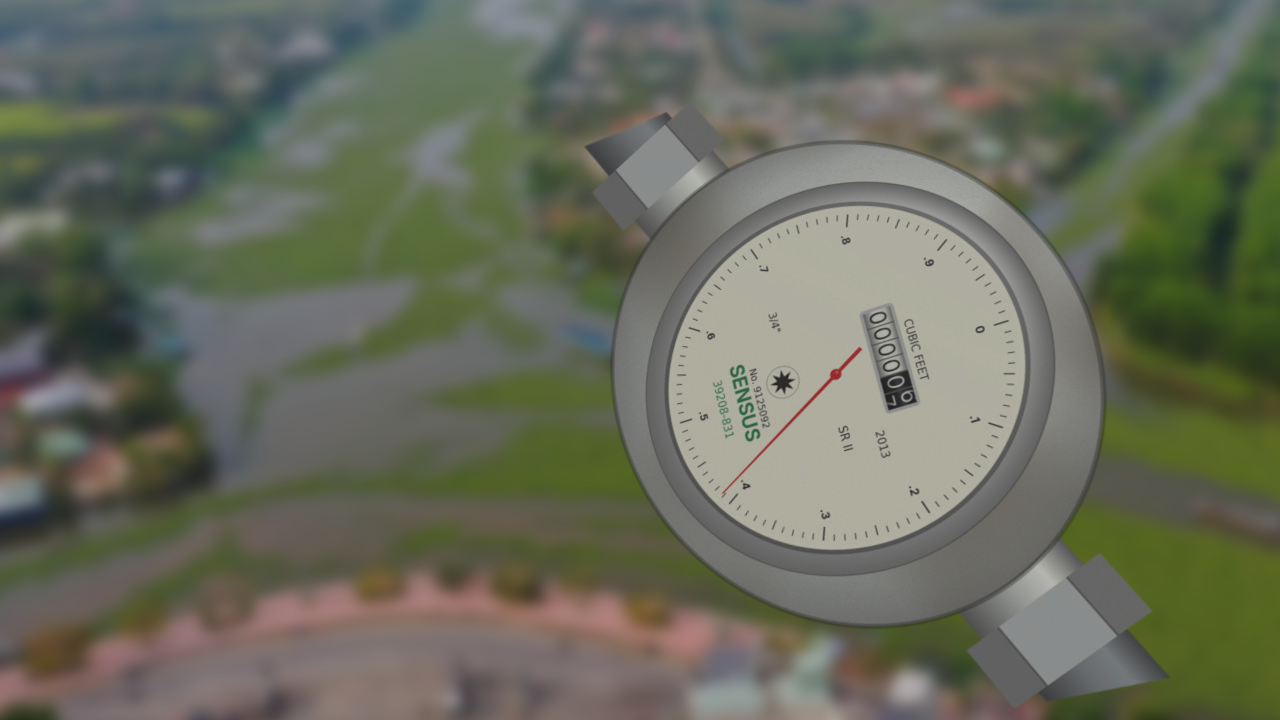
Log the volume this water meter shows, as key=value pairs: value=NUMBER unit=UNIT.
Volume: value=6.41 unit=ft³
